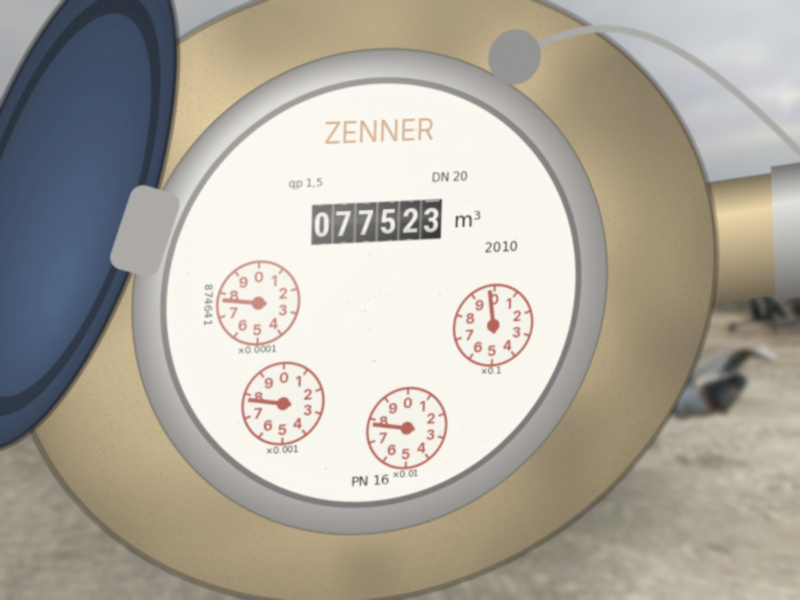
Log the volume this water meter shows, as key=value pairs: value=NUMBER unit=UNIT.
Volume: value=77522.9777 unit=m³
